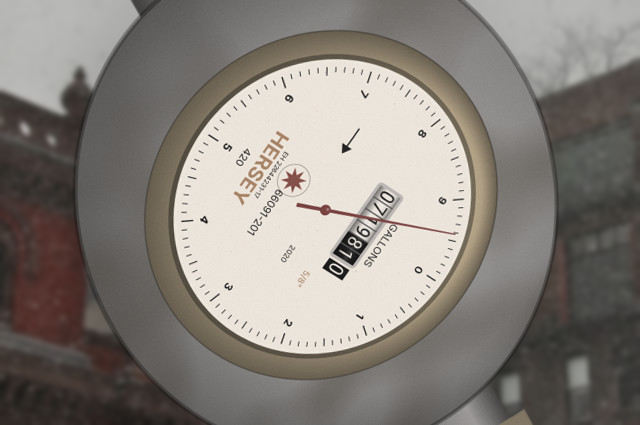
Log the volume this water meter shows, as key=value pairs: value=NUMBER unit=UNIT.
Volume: value=719809.4 unit=gal
